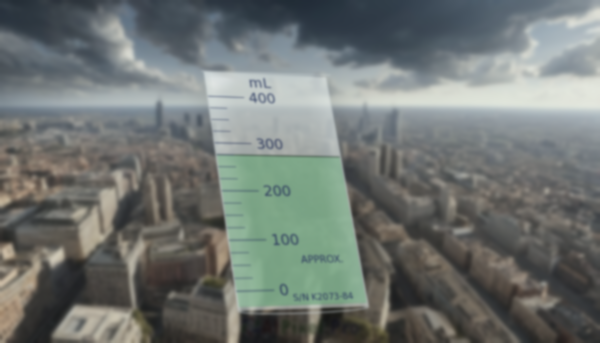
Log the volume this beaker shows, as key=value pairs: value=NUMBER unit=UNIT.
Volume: value=275 unit=mL
